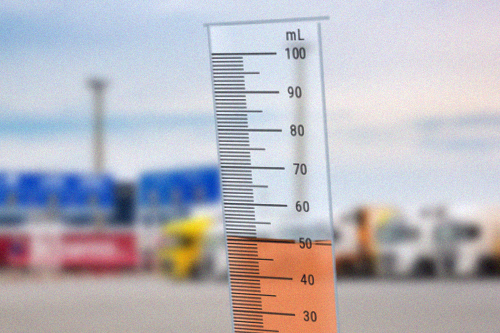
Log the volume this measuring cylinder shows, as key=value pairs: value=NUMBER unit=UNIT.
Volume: value=50 unit=mL
